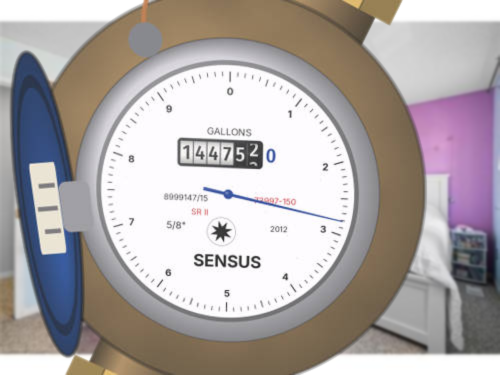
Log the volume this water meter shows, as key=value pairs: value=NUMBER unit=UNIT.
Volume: value=1447522.8 unit=gal
